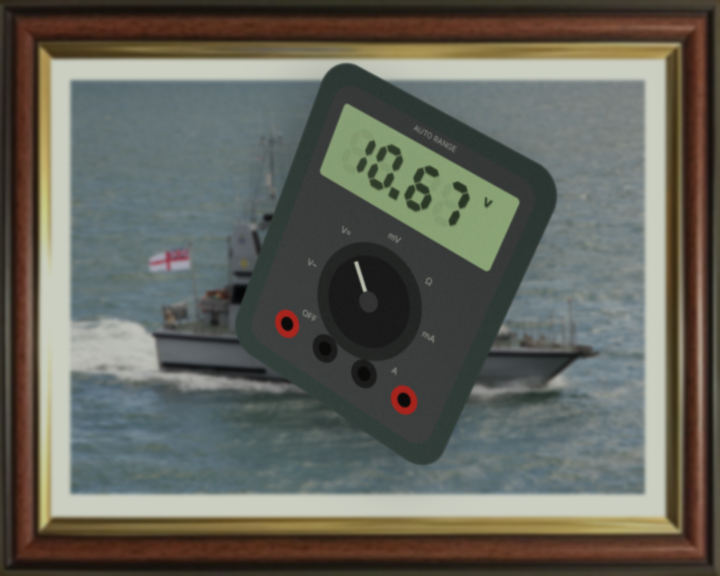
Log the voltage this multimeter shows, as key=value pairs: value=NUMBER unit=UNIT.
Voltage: value=10.67 unit=V
